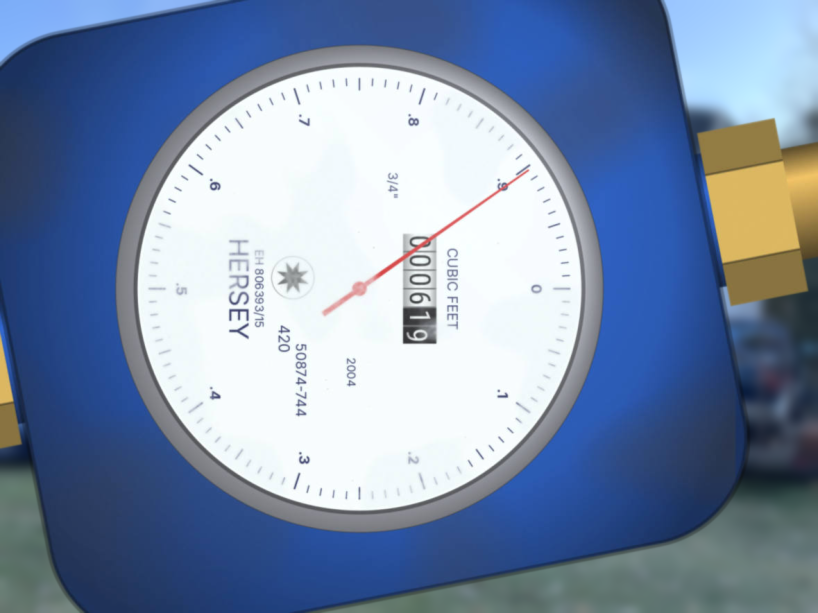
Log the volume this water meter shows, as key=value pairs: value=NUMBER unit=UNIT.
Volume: value=618.90 unit=ft³
